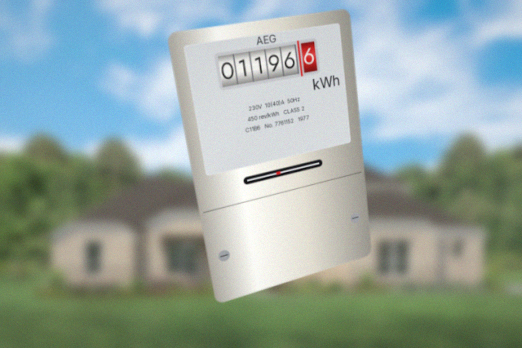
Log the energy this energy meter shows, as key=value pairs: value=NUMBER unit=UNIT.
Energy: value=1196.6 unit=kWh
